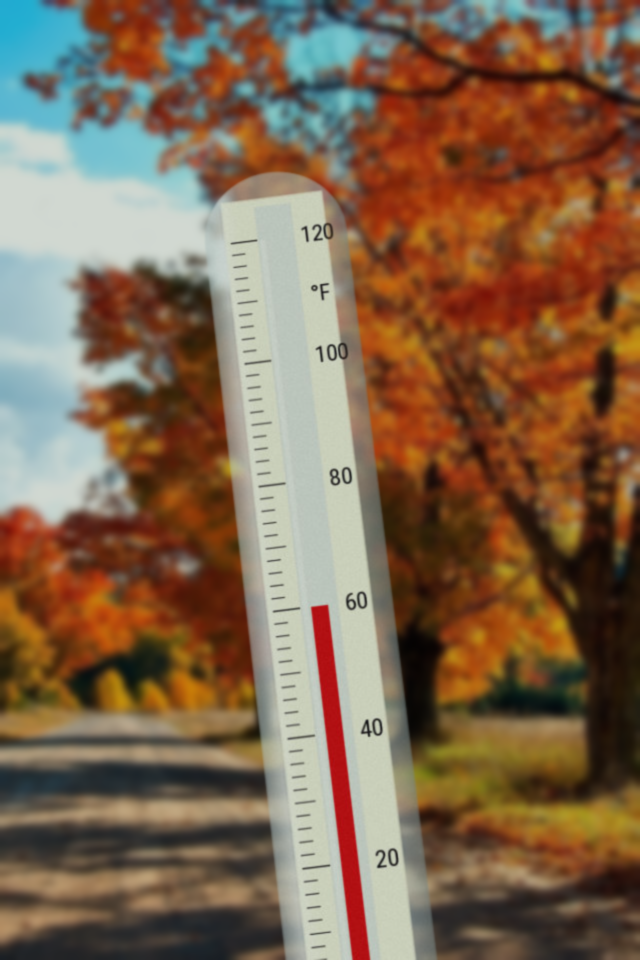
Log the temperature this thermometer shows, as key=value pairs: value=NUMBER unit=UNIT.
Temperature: value=60 unit=°F
